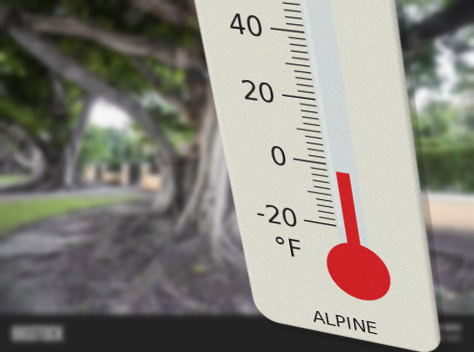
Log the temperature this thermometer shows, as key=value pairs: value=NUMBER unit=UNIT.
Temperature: value=-2 unit=°F
